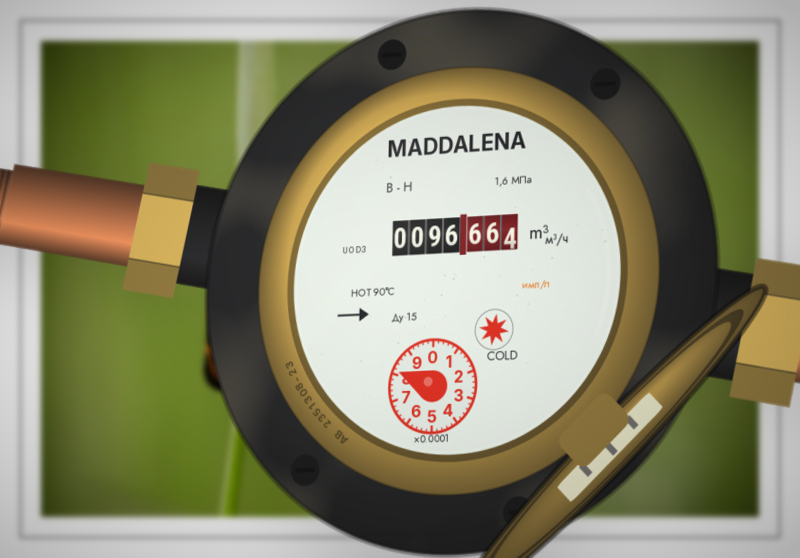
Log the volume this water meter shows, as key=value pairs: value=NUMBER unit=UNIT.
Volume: value=96.6638 unit=m³
